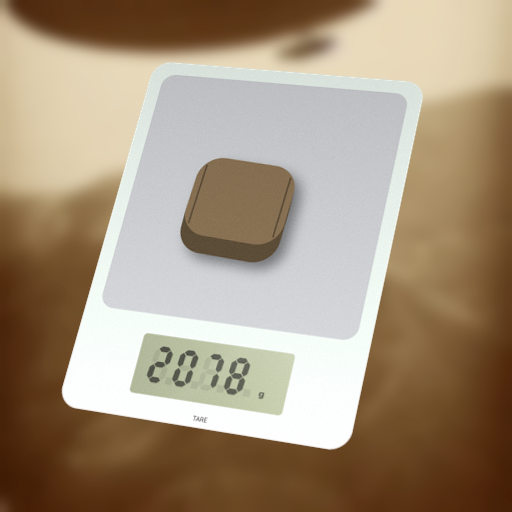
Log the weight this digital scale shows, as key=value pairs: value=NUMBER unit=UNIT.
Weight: value=2078 unit=g
